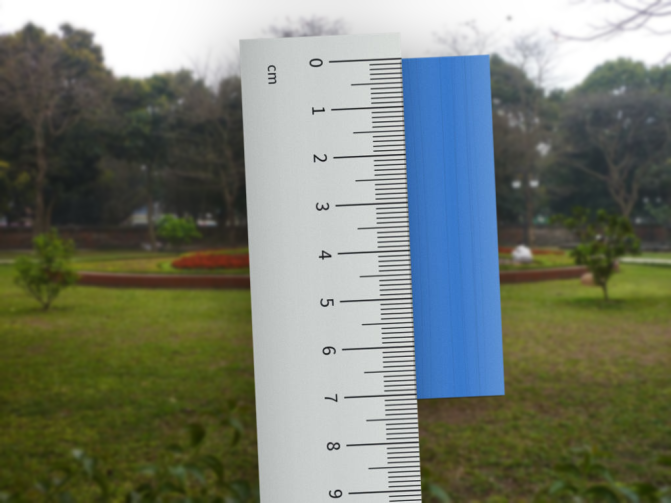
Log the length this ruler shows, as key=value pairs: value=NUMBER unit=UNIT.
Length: value=7.1 unit=cm
